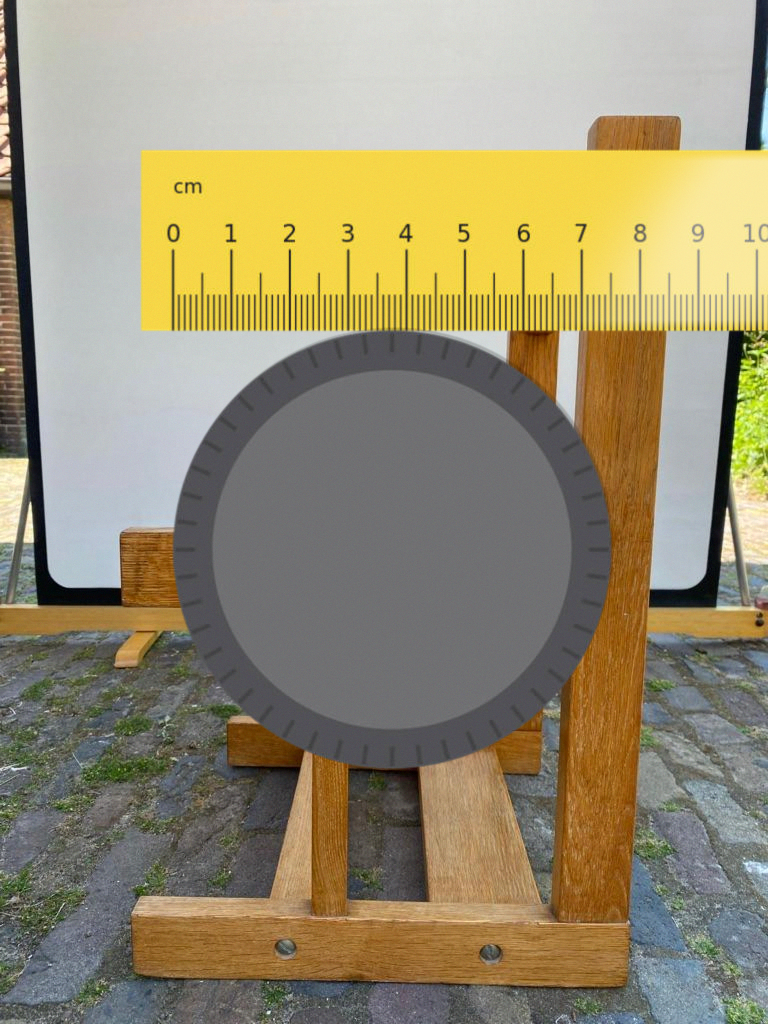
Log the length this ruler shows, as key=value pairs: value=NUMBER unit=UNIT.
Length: value=7.5 unit=cm
